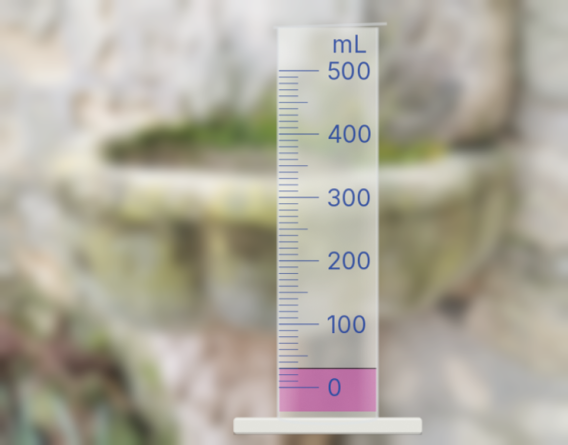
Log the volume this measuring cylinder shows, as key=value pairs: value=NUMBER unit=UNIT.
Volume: value=30 unit=mL
